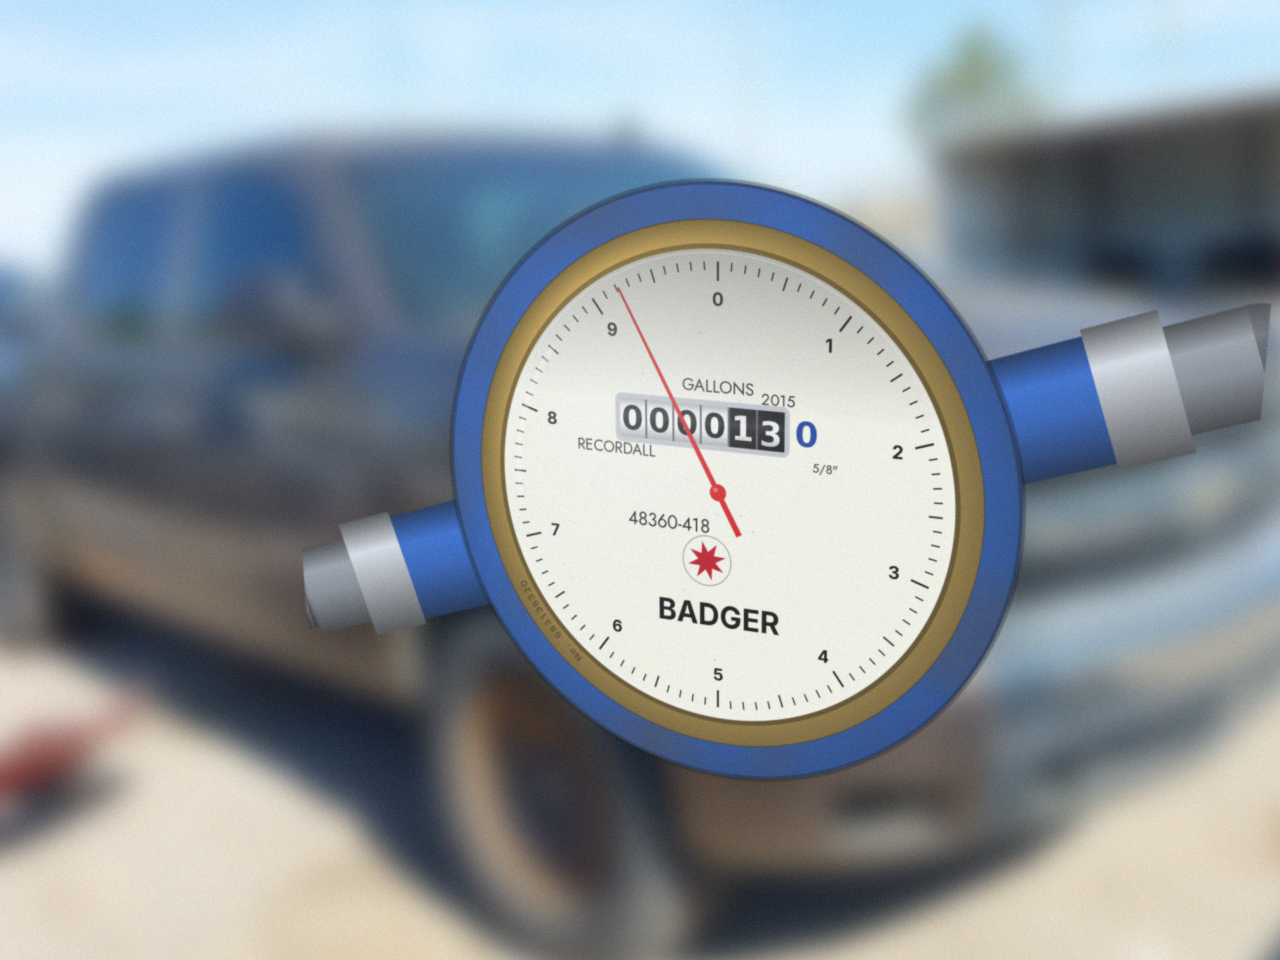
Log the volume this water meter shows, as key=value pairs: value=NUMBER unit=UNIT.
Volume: value=129.2 unit=gal
